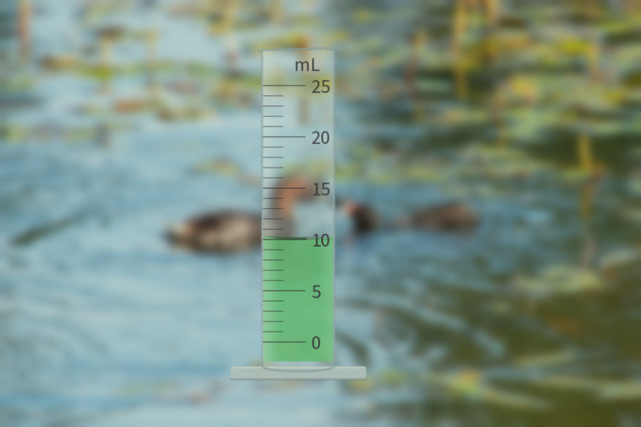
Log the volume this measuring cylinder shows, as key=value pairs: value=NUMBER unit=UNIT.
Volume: value=10 unit=mL
